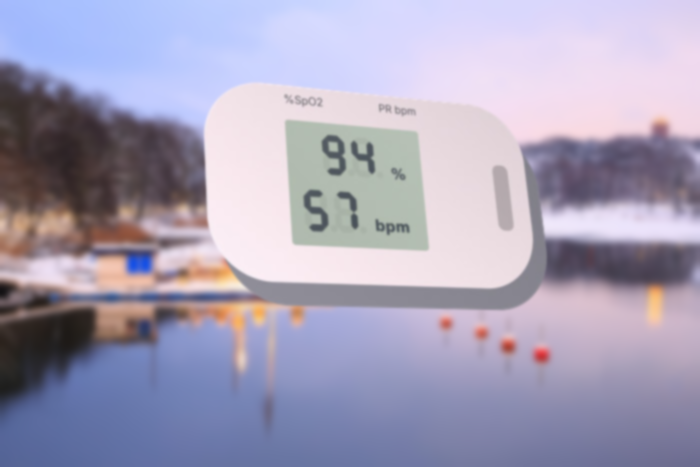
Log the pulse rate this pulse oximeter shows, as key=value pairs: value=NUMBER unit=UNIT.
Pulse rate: value=57 unit=bpm
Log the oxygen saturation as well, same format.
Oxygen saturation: value=94 unit=%
